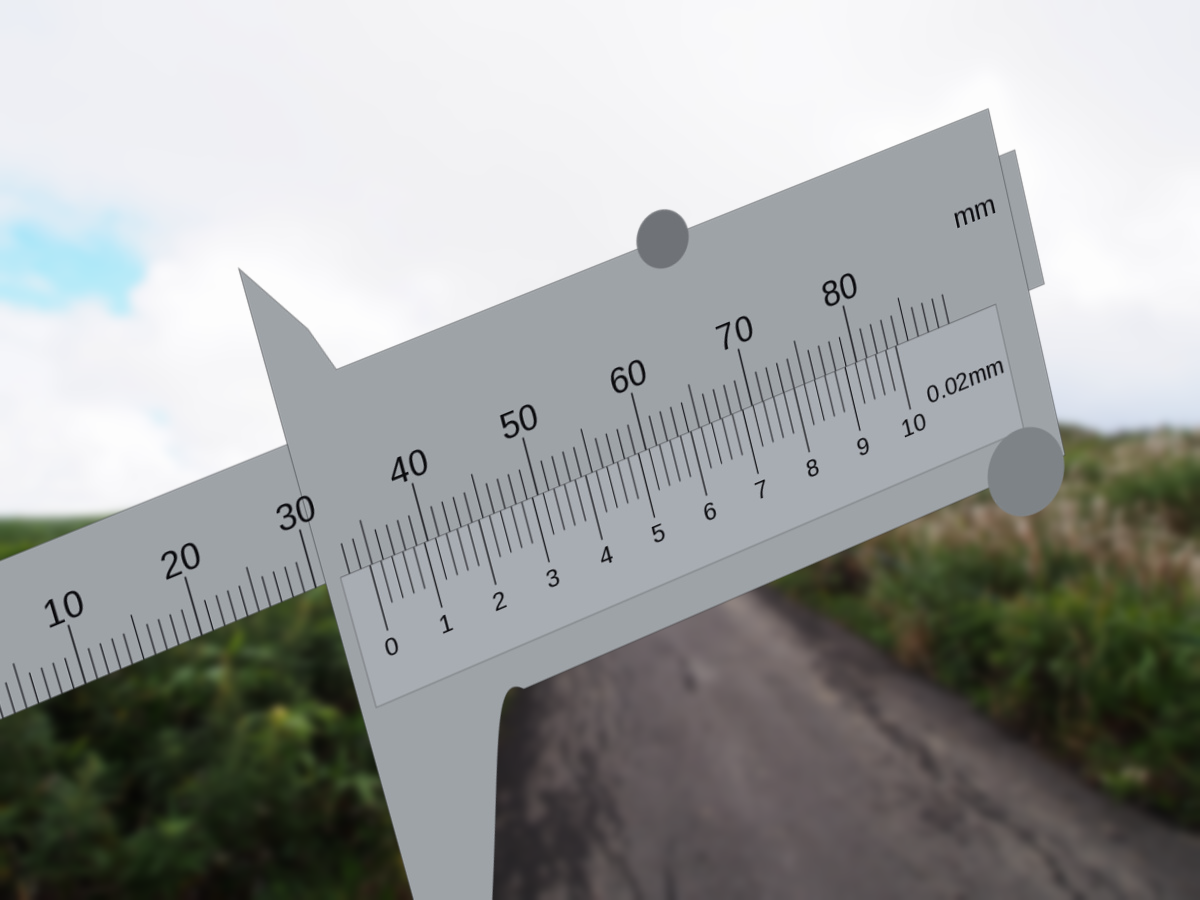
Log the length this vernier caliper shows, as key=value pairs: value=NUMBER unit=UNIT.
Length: value=34.8 unit=mm
